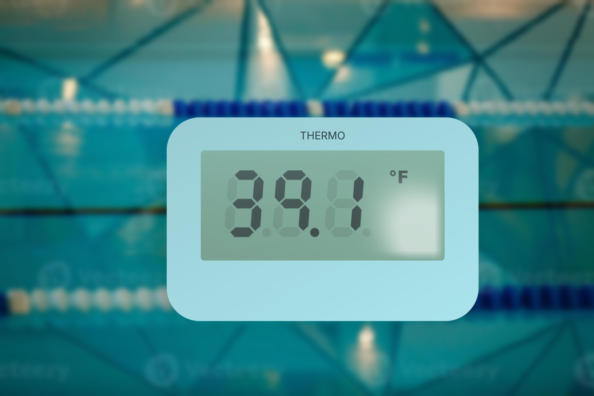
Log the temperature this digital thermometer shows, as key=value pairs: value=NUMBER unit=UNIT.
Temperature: value=39.1 unit=°F
